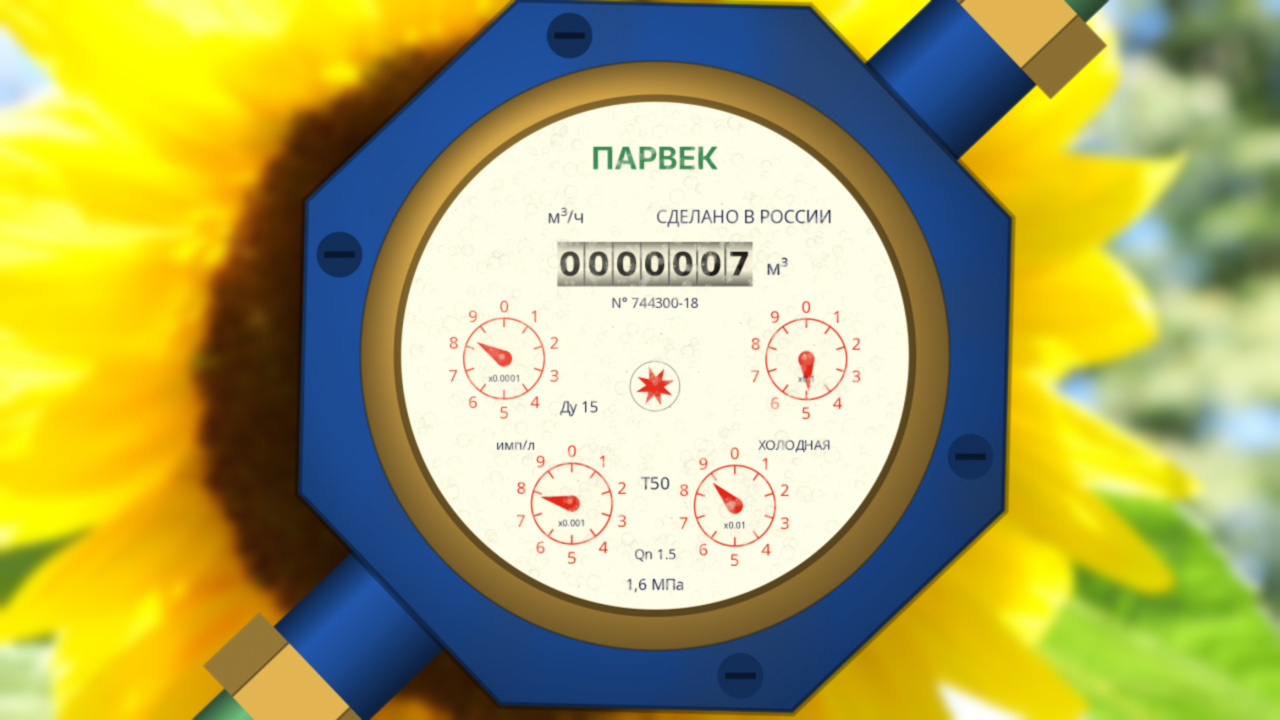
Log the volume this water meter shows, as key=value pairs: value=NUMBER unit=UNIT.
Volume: value=7.4878 unit=m³
